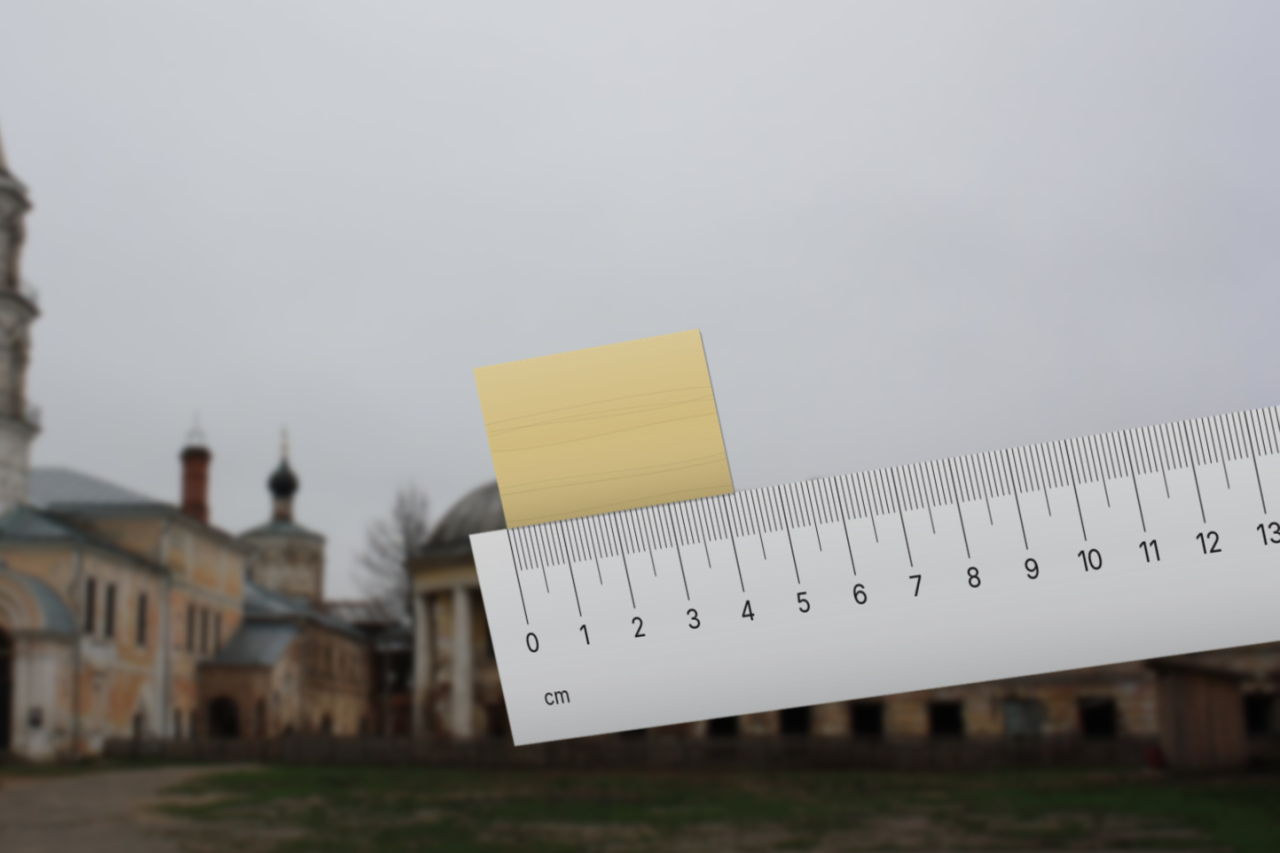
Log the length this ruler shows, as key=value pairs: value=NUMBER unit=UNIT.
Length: value=4.2 unit=cm
